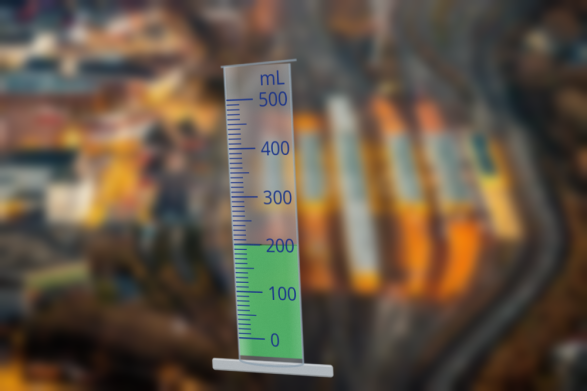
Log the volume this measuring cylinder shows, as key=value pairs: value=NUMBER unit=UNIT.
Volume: value=200 unit=mL
